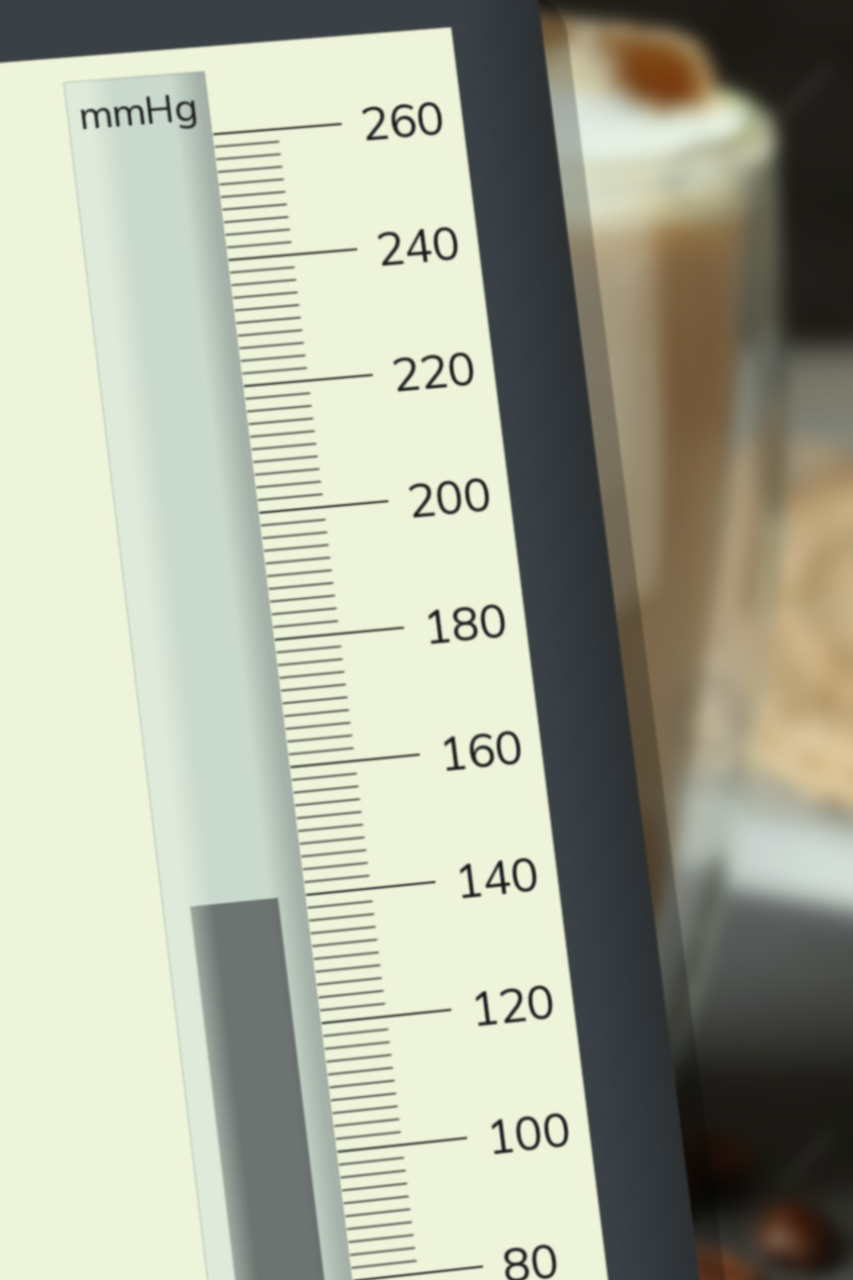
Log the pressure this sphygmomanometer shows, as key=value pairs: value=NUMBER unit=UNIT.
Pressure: value=140 unit=mmHg
